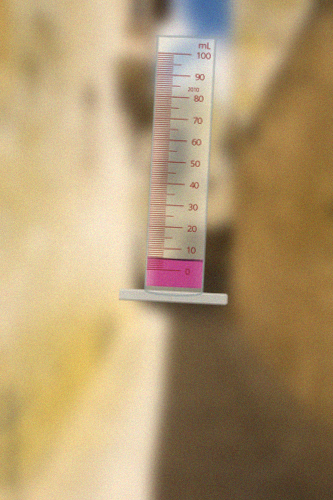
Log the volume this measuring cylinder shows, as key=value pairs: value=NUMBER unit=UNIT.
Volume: value=5 unit=mL
